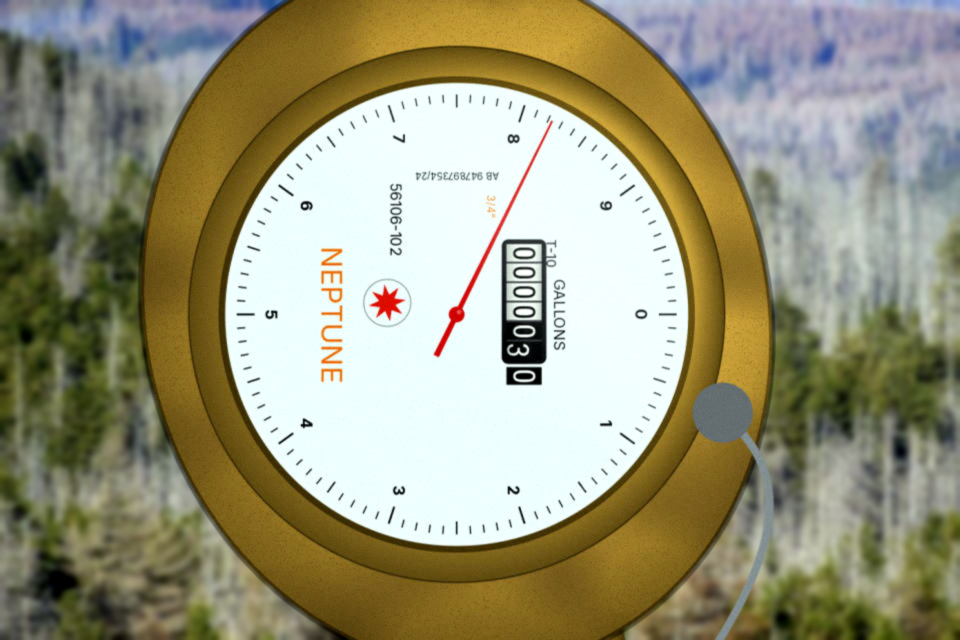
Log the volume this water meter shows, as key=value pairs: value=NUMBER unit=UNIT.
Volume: value=28.2 unit=gal
